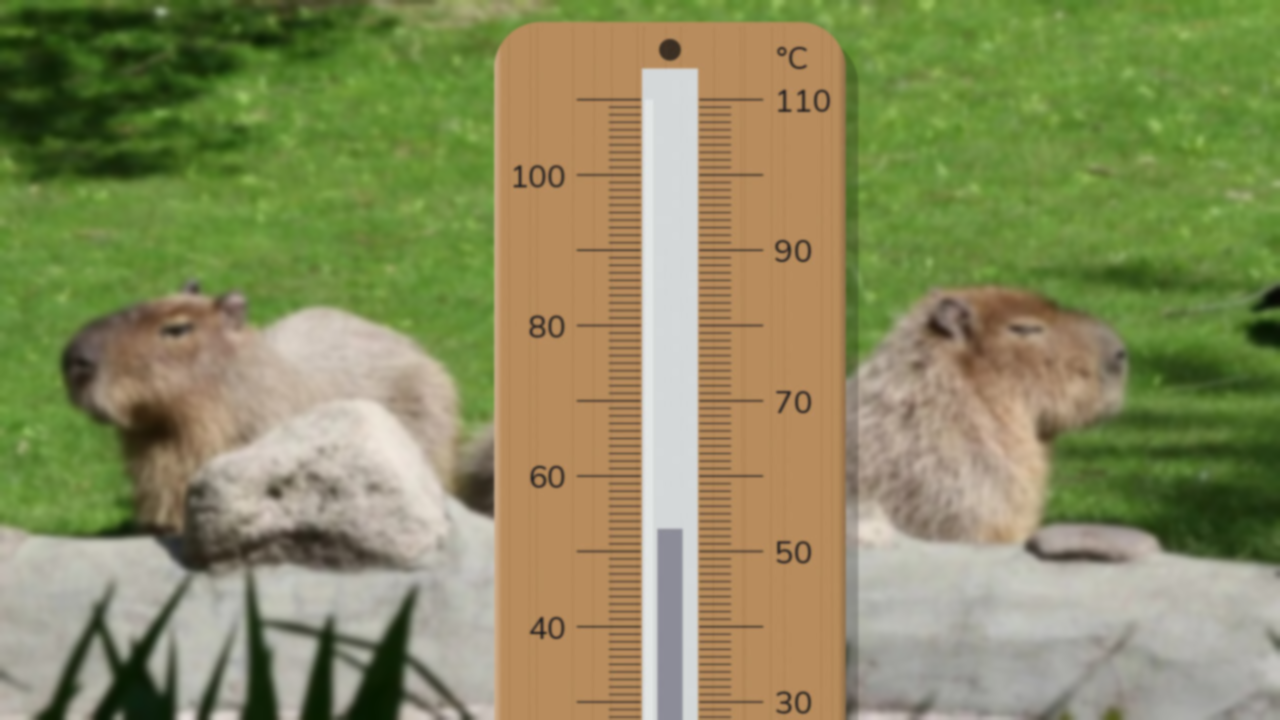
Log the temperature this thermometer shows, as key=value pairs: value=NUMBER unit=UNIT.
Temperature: value=53 unit=°C
